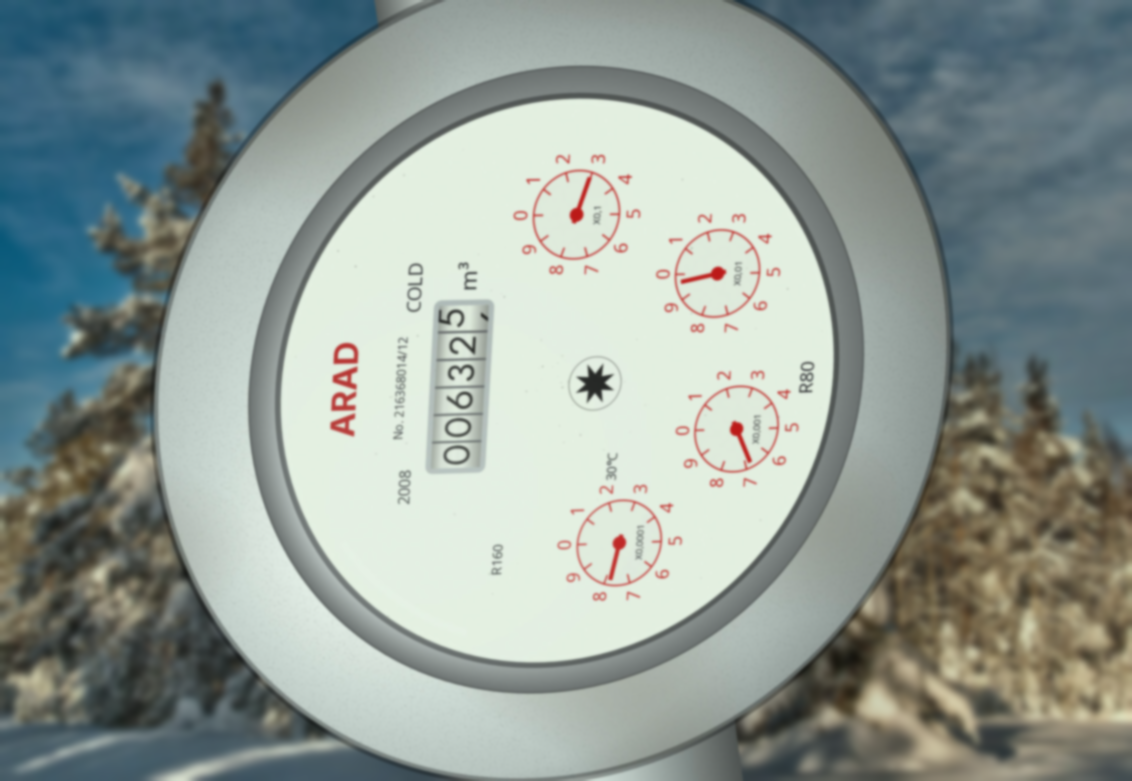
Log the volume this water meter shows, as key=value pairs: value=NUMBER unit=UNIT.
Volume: value=6325.2967 unit=m³
